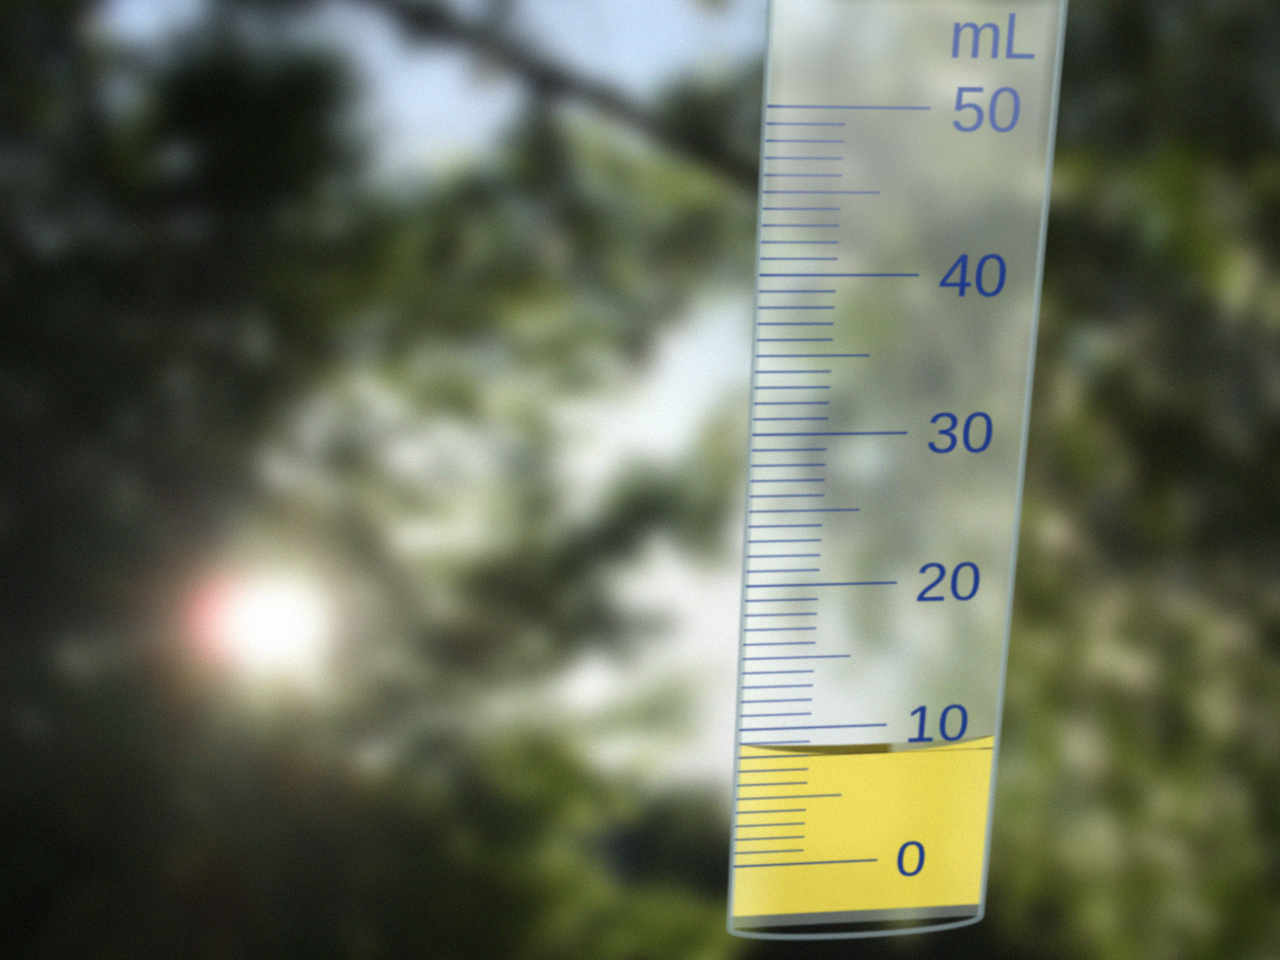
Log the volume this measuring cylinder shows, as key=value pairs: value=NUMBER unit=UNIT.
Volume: value=8 unit=mL
